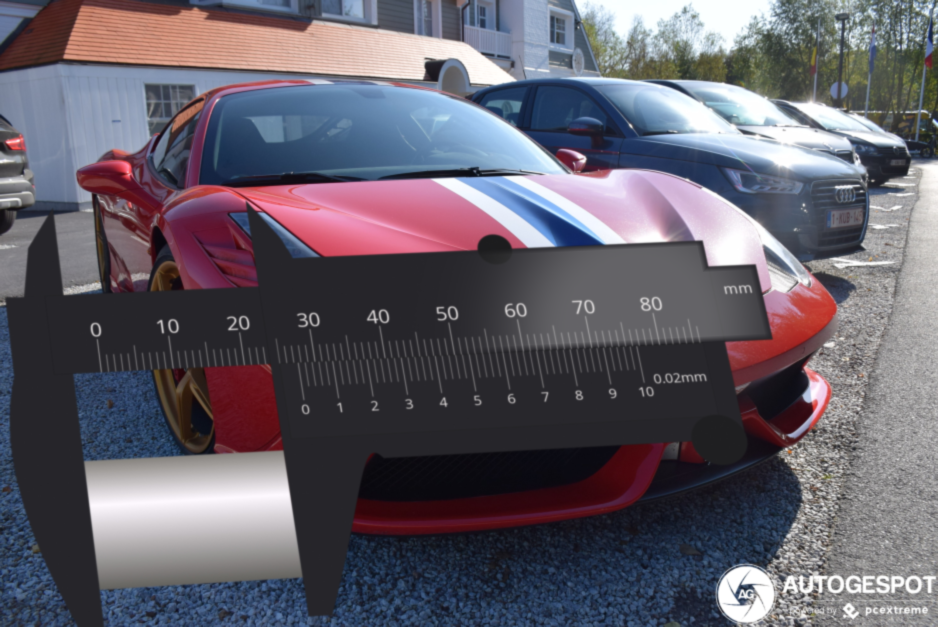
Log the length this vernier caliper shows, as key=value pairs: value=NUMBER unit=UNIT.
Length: value=27.6 unit=mm
